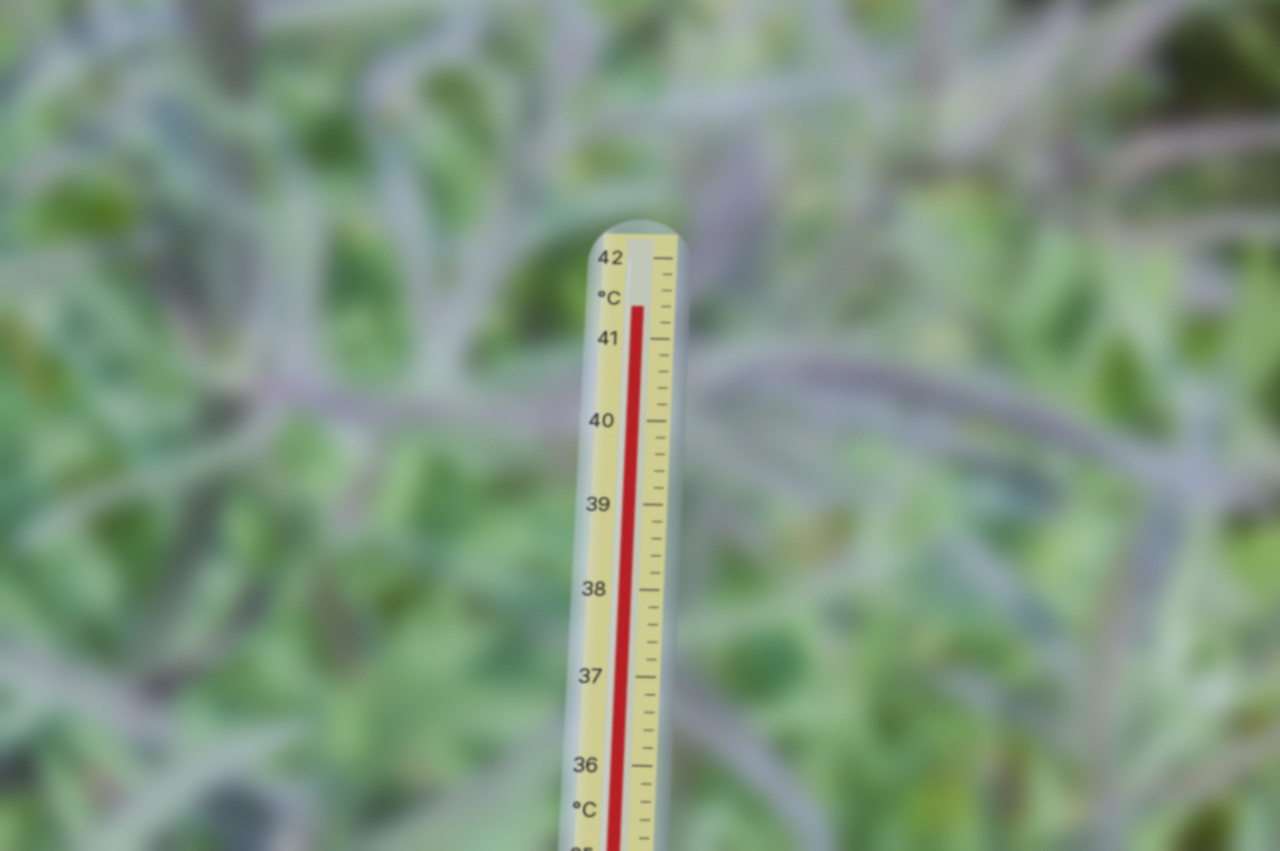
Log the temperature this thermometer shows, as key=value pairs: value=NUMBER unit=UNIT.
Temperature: value=41.4 unit=°C
